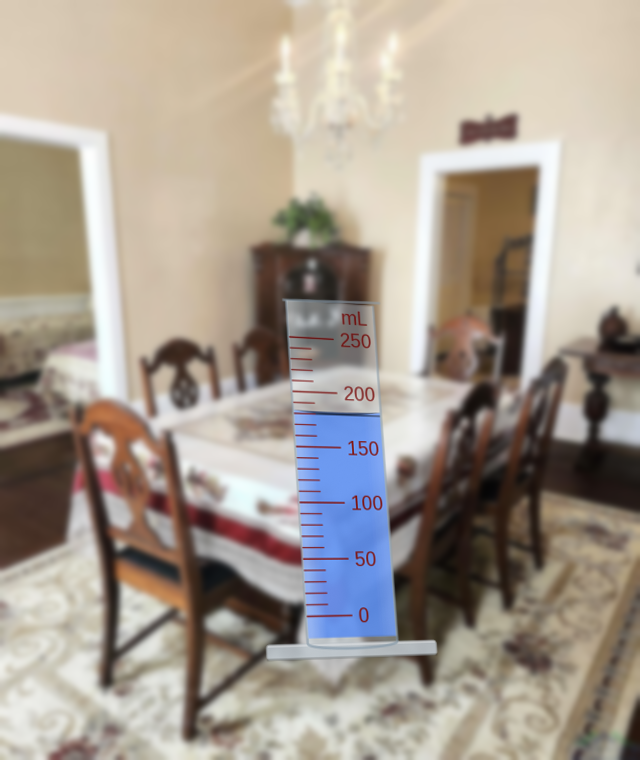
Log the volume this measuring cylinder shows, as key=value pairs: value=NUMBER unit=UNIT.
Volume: value=180 unit=mL
